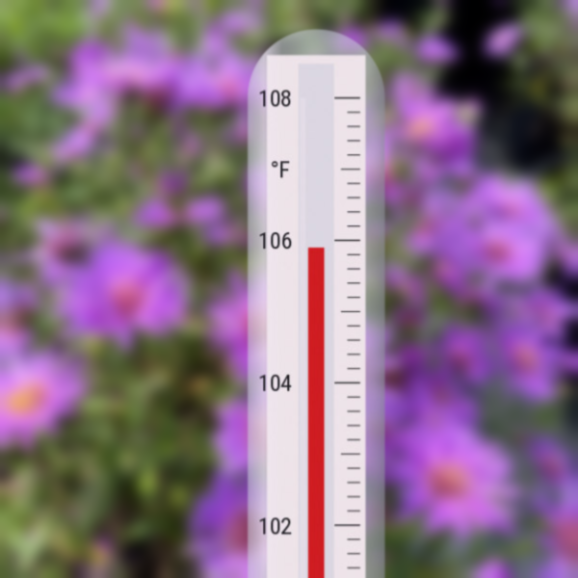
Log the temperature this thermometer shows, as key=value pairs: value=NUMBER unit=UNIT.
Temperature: value=105.9 unit=°F
